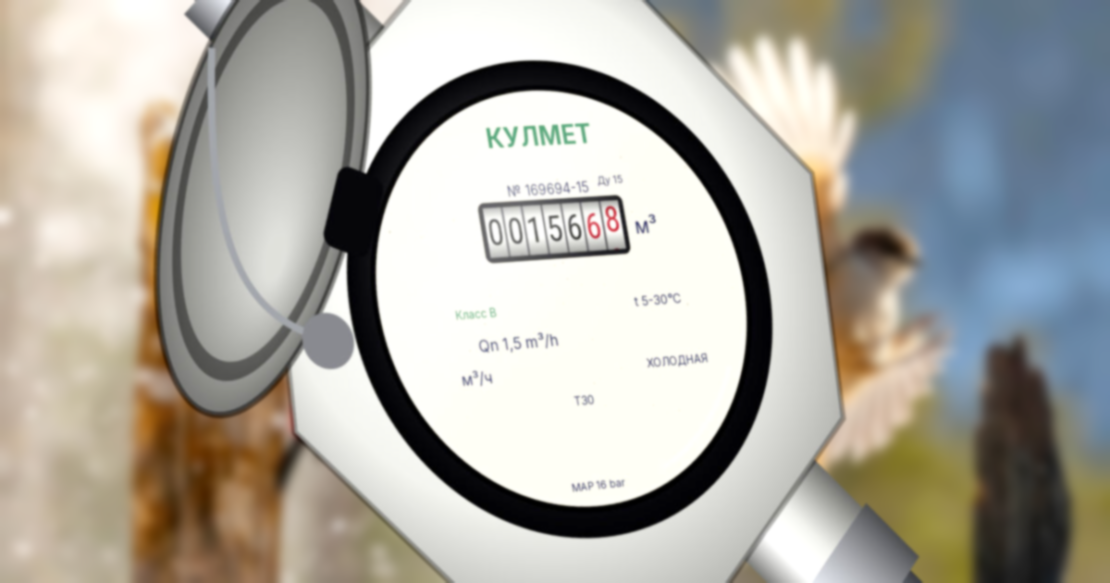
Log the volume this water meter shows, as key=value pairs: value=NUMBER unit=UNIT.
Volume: value=156.68 unit=m³
